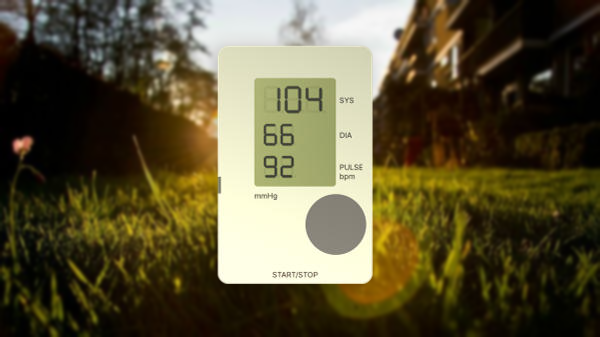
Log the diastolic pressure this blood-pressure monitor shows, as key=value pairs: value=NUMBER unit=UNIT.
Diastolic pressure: value=66 unit=mmHg
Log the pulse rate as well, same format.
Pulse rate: value=92 unit=bpm
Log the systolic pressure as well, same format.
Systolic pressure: value=104 unit=mmHg
